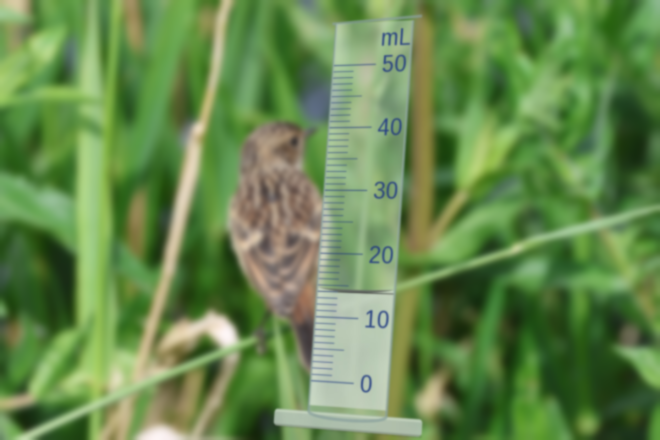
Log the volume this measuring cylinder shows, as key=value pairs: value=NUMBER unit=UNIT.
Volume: value=14 unit=mL
